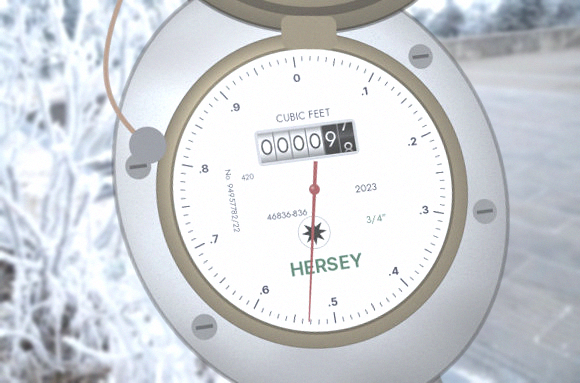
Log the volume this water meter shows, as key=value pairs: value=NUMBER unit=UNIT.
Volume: value=97.53 unit=ft³
